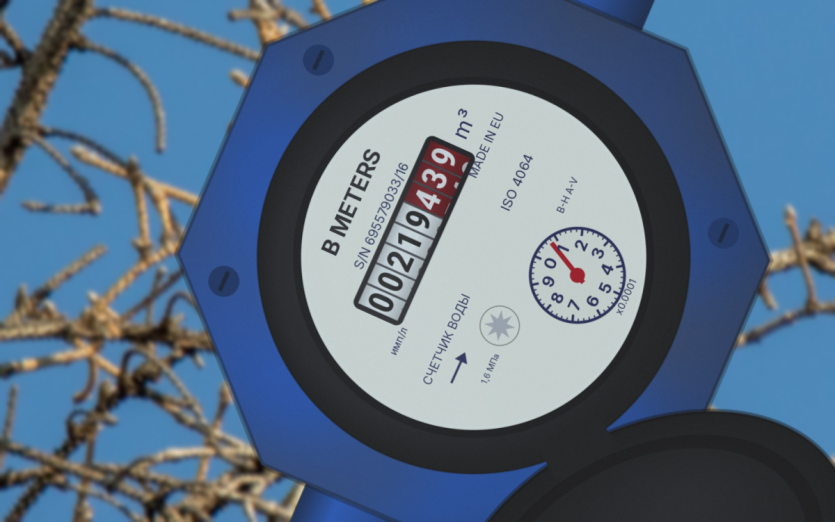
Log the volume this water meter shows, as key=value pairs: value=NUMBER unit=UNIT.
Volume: value=219.4390 unit=m³
